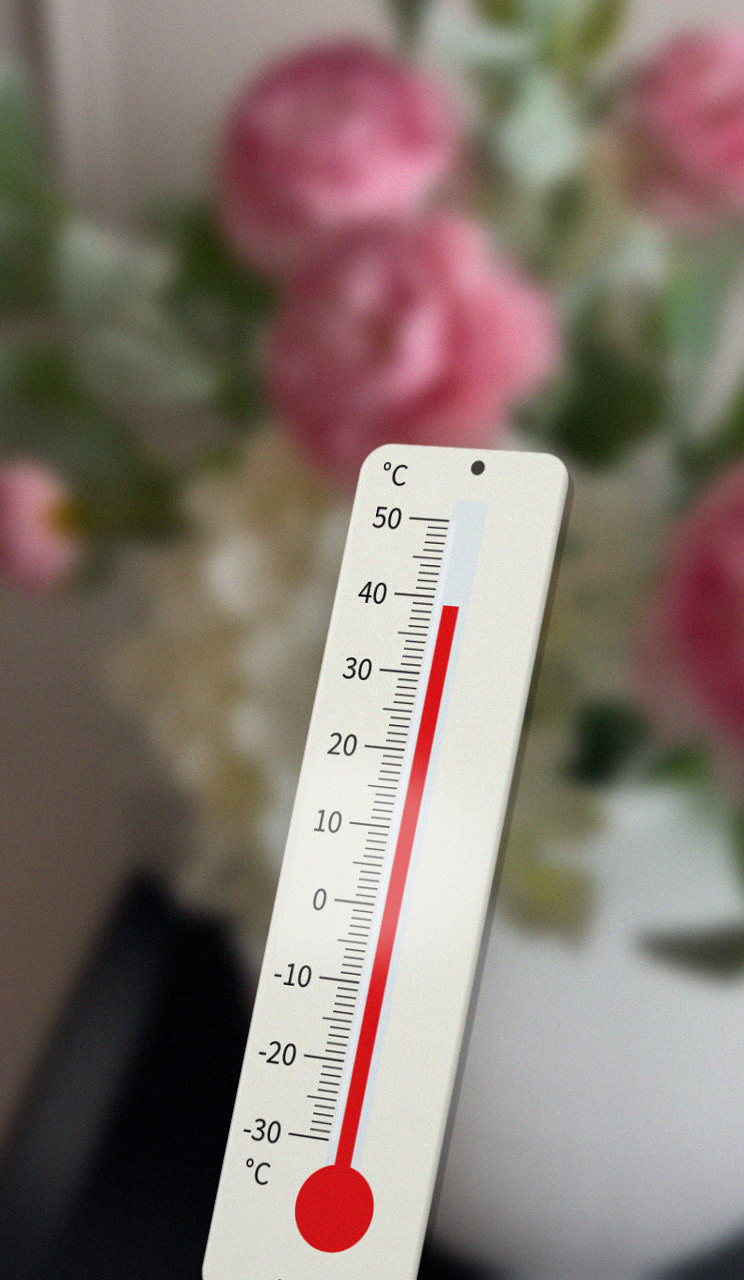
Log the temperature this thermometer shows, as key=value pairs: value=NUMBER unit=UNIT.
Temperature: value=39 unit=°C
